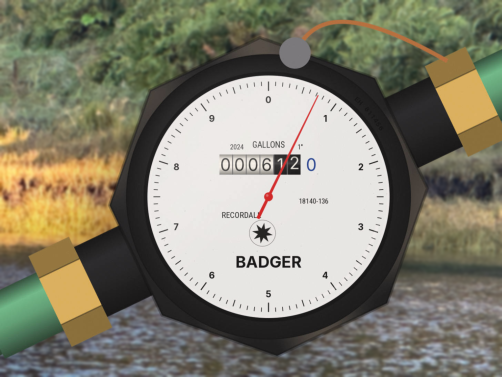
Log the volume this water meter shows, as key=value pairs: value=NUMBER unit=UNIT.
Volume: value=6120.7 unit=gal
